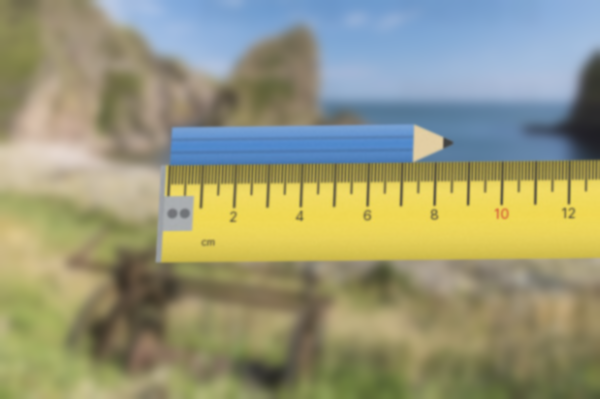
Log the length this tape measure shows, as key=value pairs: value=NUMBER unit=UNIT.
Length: value=8.5 unit=cm
